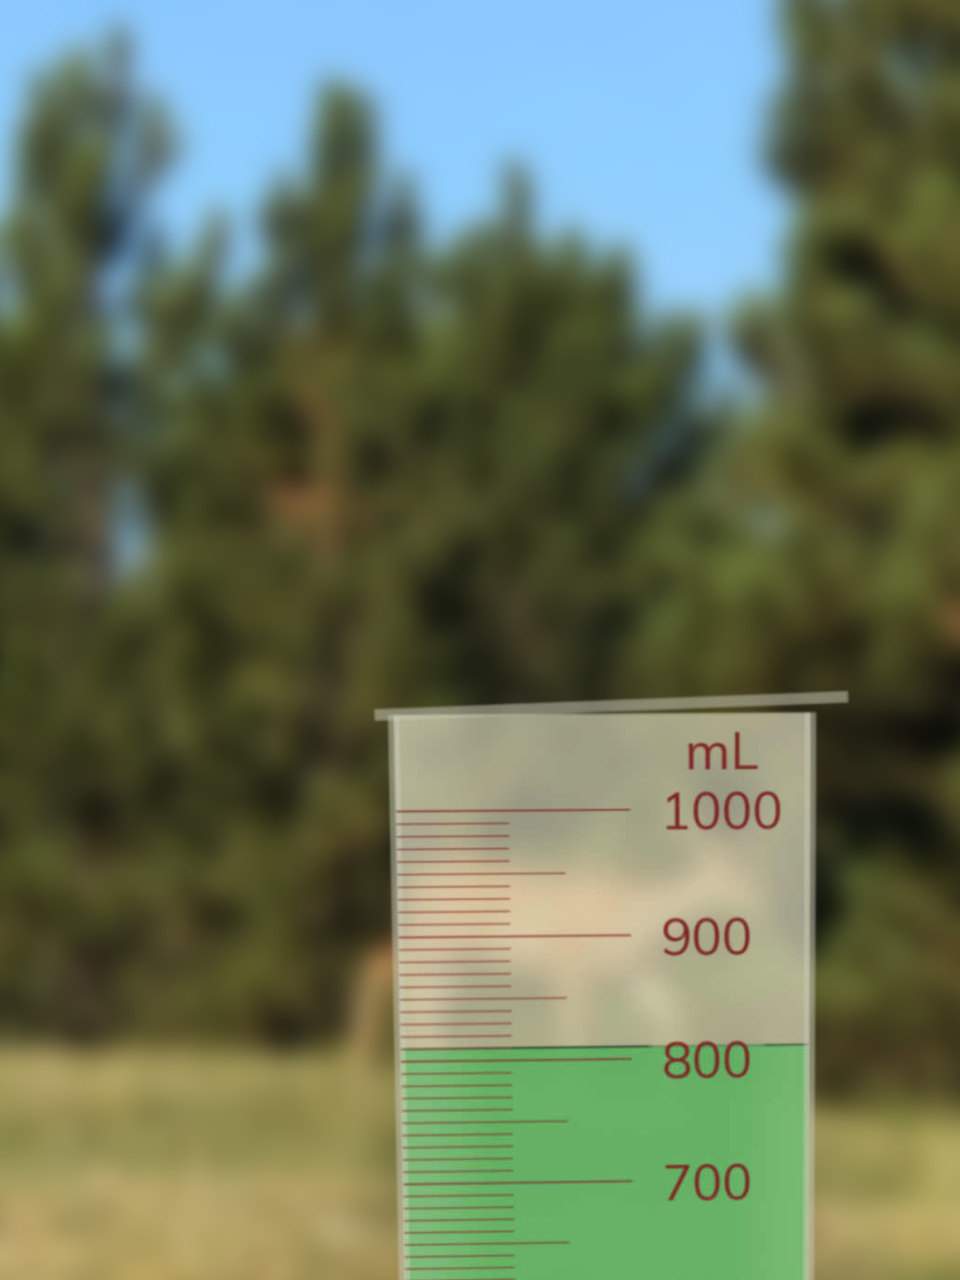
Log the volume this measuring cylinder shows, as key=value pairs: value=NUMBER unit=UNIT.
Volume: value=810 unit=mL
